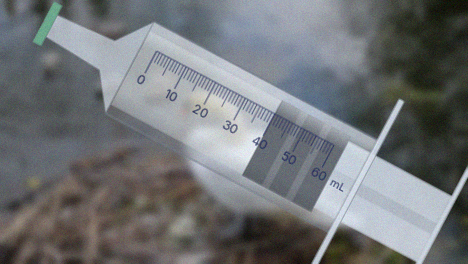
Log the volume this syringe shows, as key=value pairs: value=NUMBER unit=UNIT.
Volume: value=40 unit=mL
